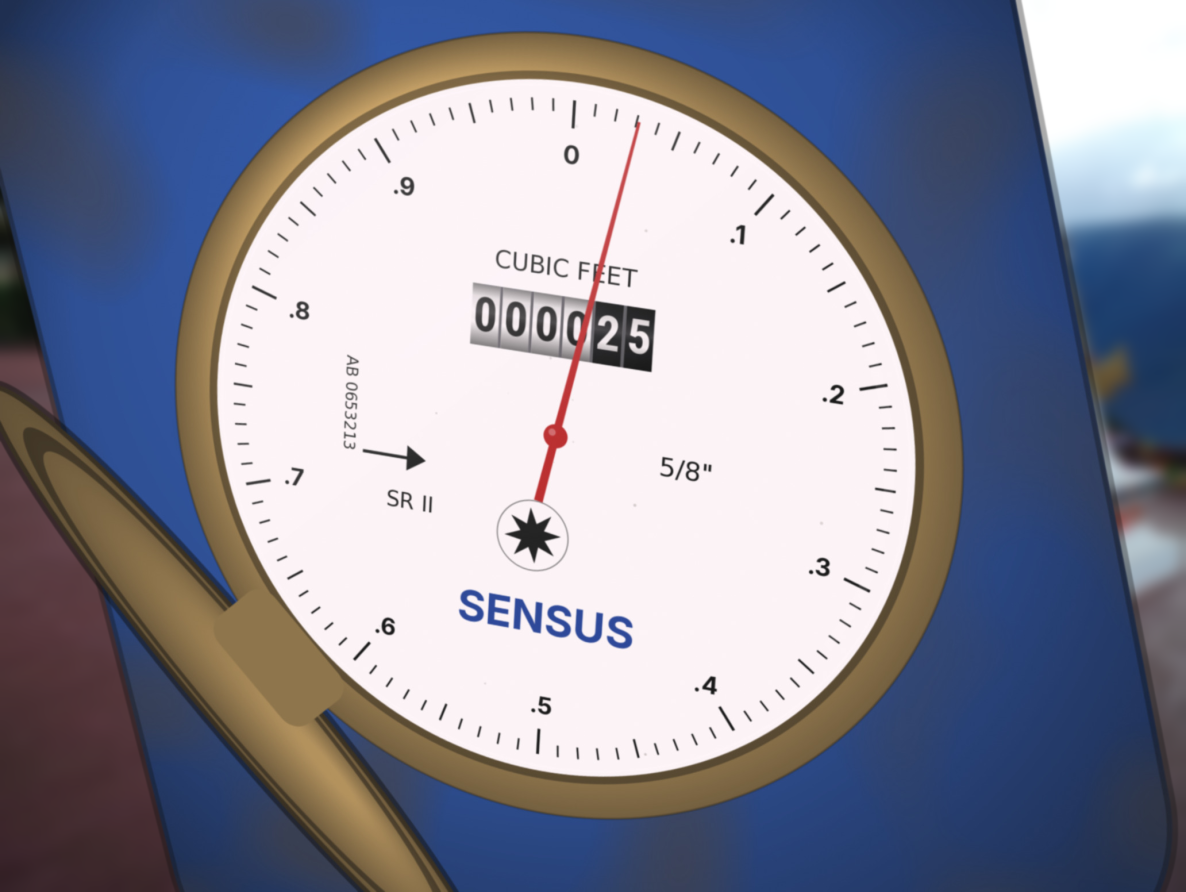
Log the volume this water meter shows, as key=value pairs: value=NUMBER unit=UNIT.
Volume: value=25.03 unit=ft³
